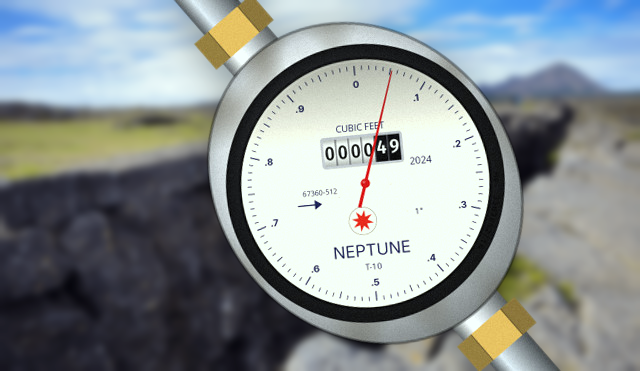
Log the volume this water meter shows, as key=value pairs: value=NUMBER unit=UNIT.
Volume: value=49.05 unit=ft³
